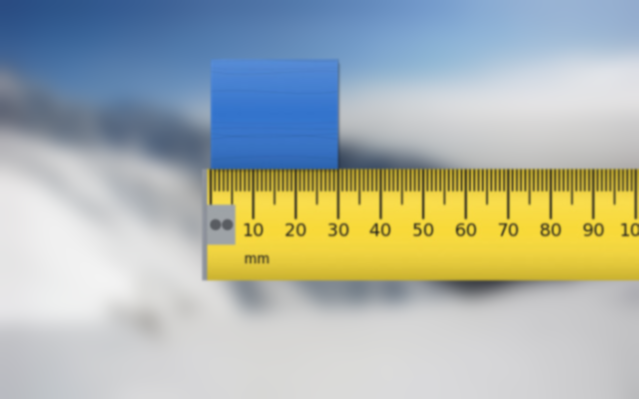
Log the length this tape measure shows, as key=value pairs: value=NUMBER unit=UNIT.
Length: value=30 unit=mm
